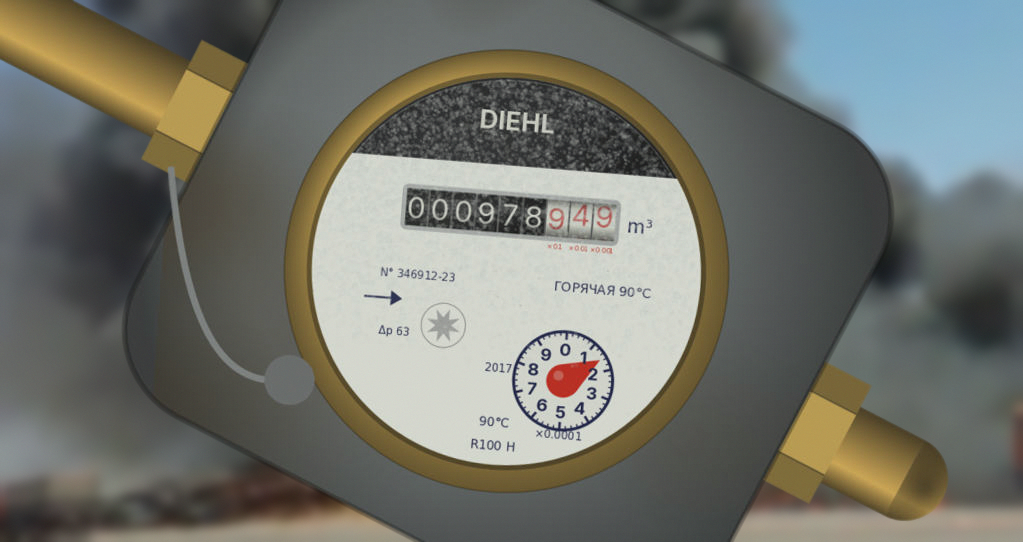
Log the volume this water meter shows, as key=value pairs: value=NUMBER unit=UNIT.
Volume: value=978.9491 unit=m³
